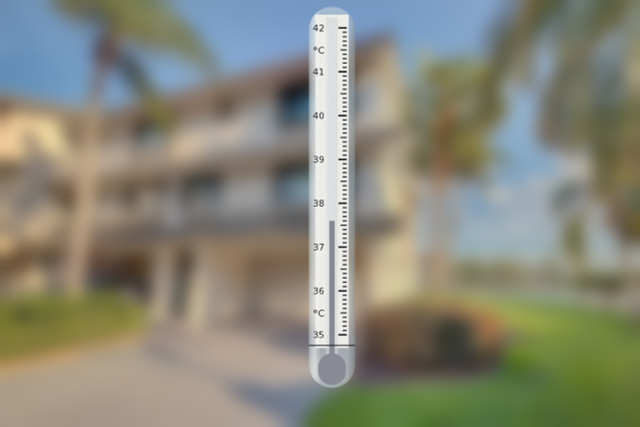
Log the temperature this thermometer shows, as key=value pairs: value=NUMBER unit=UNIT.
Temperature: value=37.6 unit=°C
